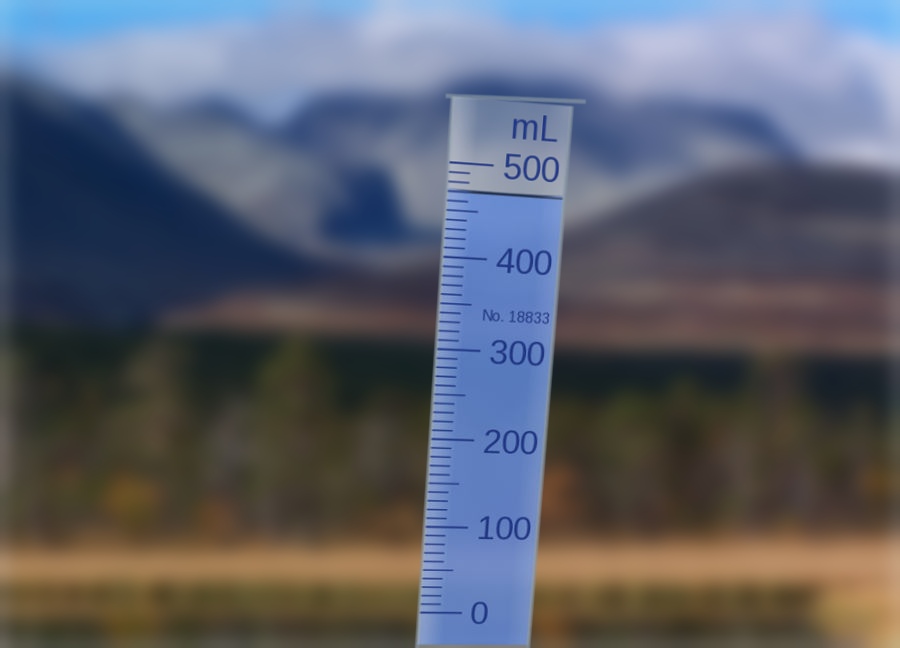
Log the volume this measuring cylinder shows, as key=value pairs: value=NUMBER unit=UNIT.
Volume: value=470 unit=mL
